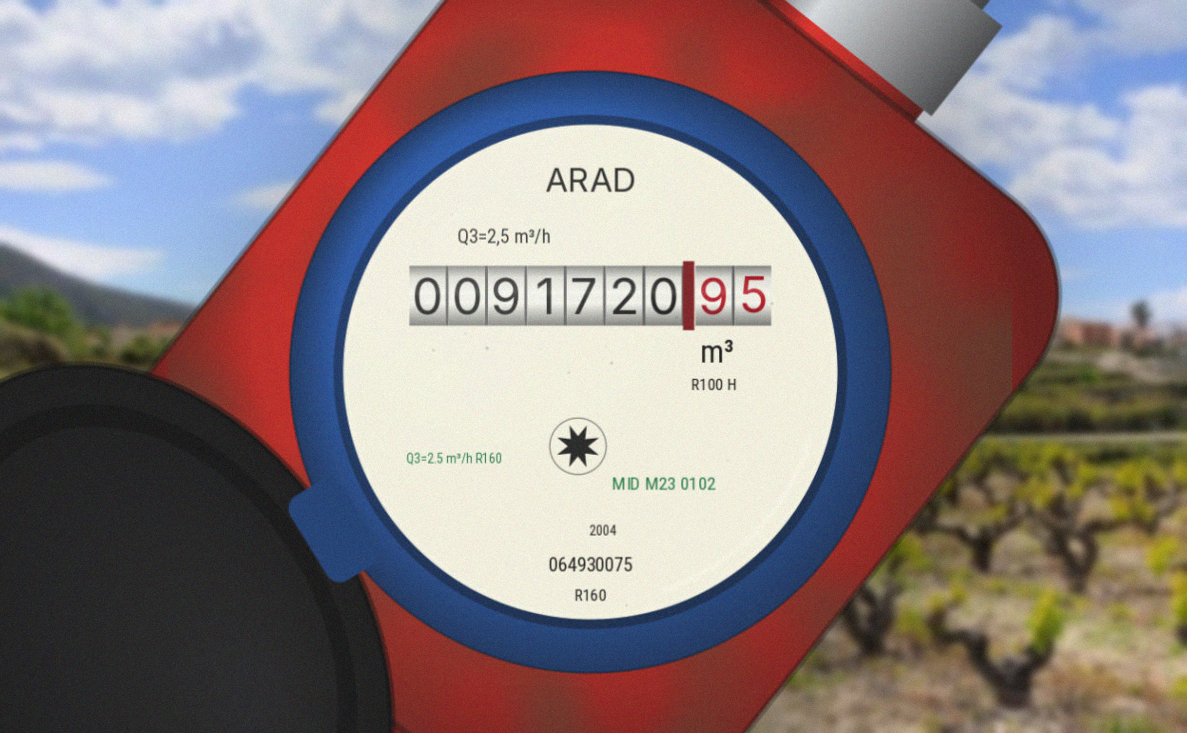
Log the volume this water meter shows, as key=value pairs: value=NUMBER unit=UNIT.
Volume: value=91720.95 unit=m³
